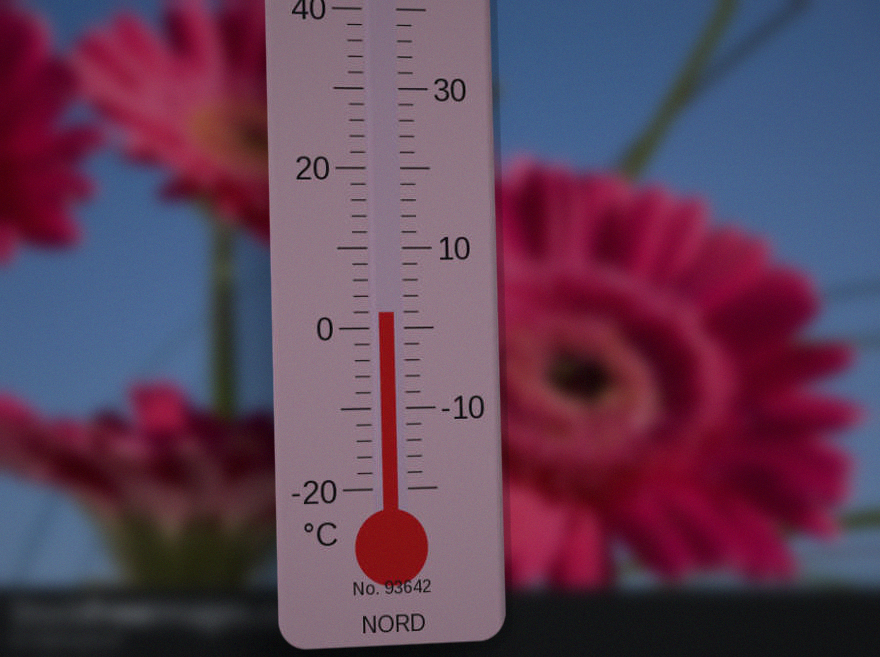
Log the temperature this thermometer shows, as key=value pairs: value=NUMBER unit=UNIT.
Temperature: value=2 unit=°C
